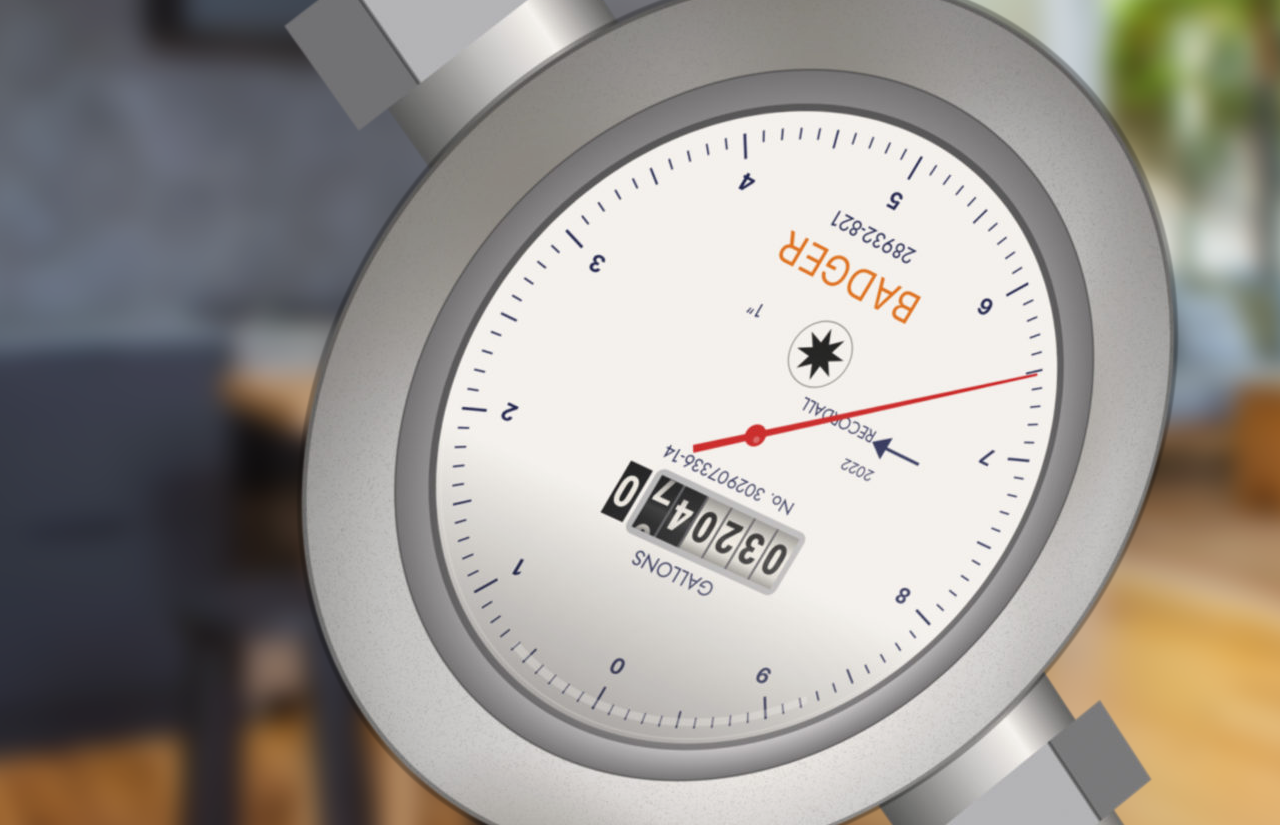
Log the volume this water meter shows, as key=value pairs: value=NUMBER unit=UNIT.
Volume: value=320466.5 unit=gal
